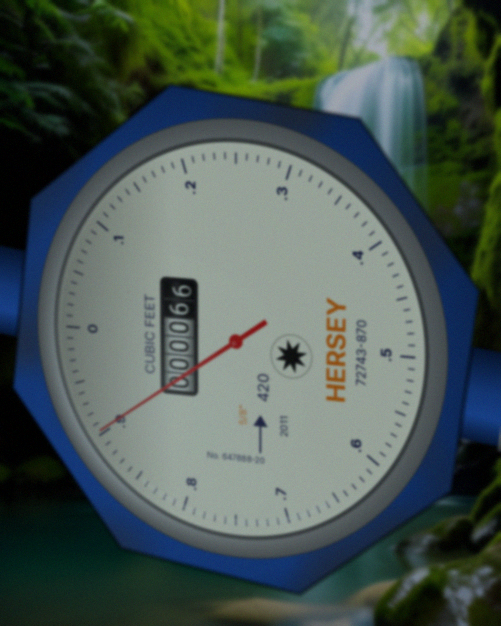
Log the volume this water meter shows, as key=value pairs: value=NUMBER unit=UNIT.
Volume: value=65.90 unit=ft³
